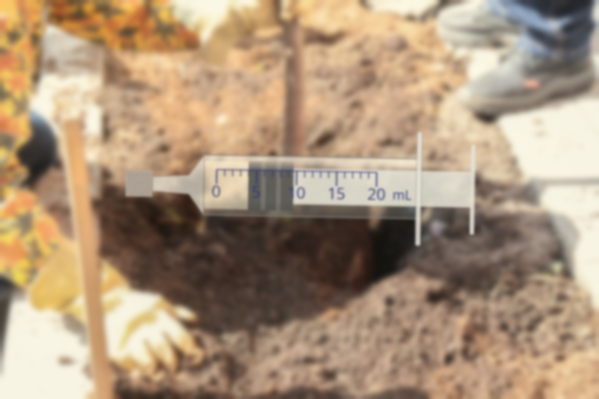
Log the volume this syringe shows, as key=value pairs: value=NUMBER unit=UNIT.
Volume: value=4 unit=mL
